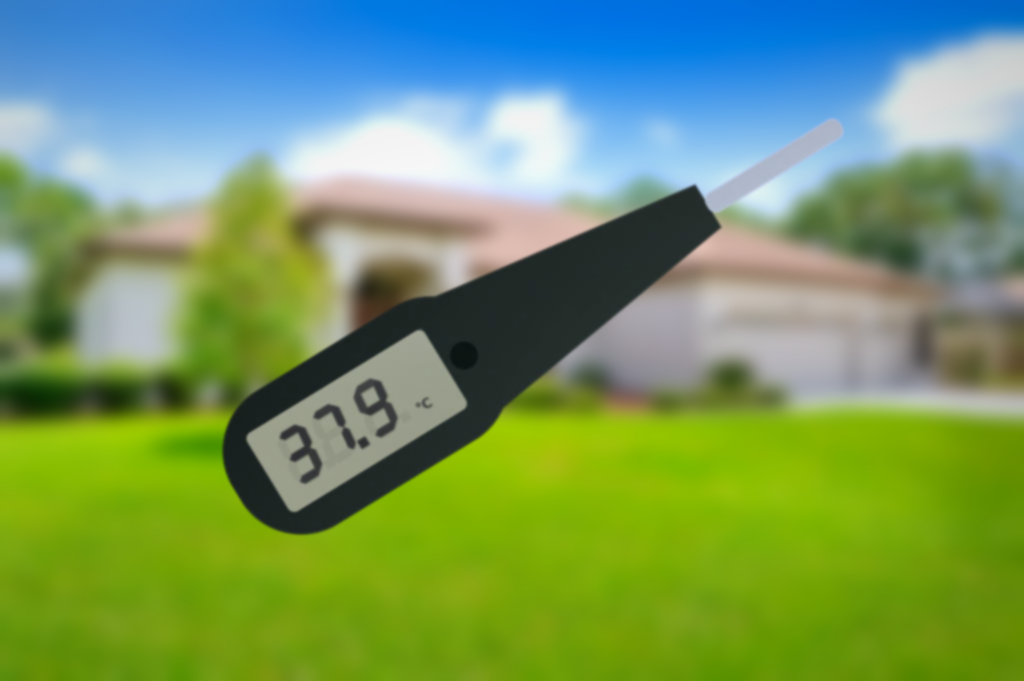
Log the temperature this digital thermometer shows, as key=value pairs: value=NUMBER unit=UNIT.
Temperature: value=37.9 unit=°C
